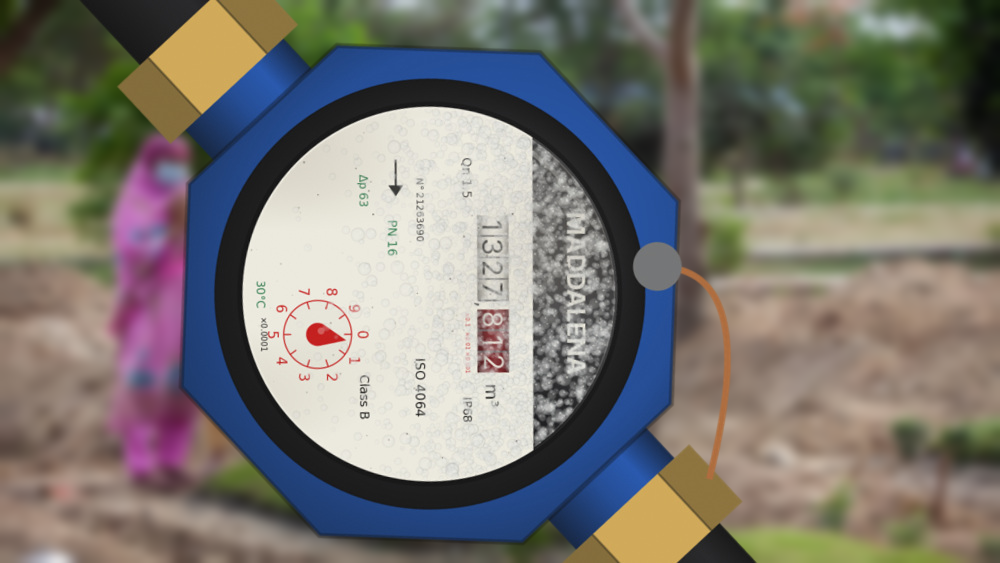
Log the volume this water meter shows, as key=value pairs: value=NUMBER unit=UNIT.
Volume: value=1327.8120 unit=m³
